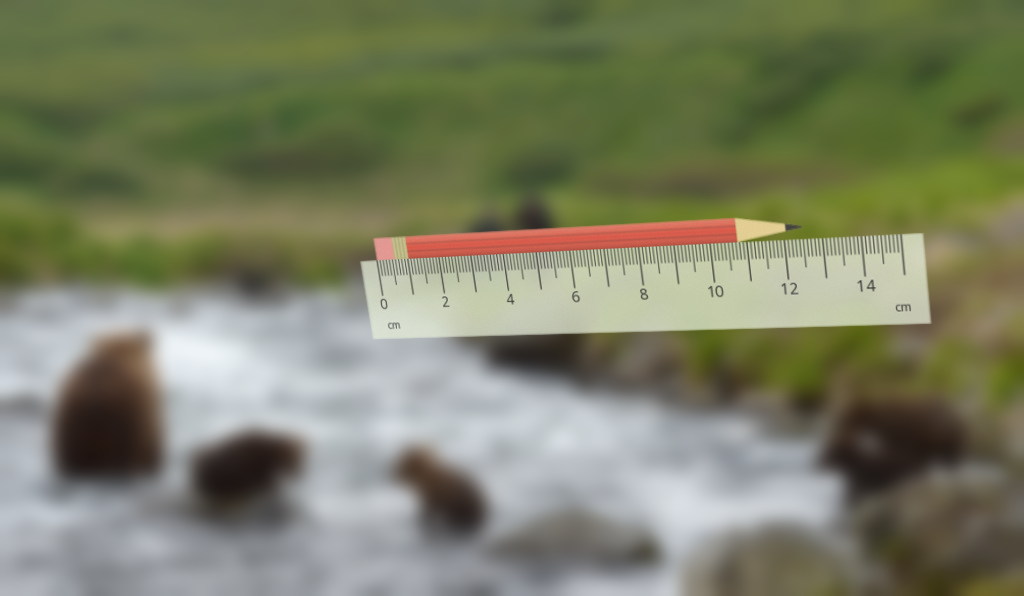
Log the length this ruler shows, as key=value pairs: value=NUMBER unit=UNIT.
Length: value=12.5 unit=cm
